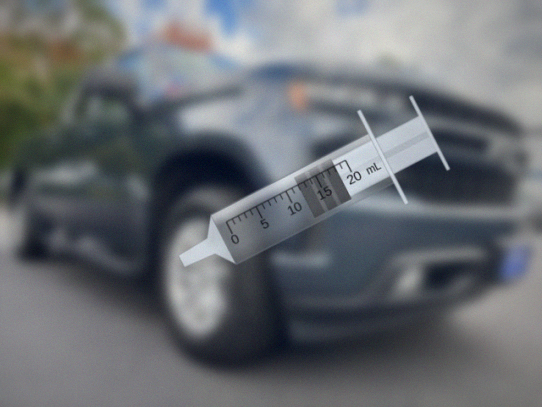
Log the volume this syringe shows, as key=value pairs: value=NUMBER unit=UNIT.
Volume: value=12 unit=mL
